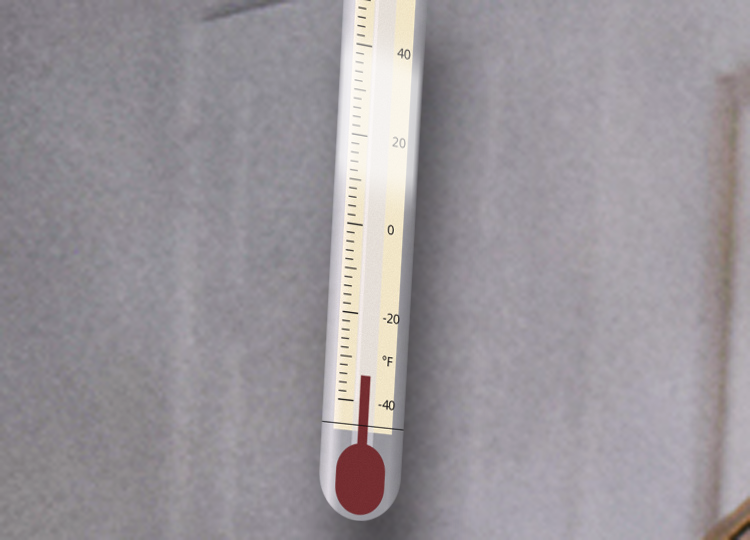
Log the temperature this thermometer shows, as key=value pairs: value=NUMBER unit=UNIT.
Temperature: value=-34 unit=°F
